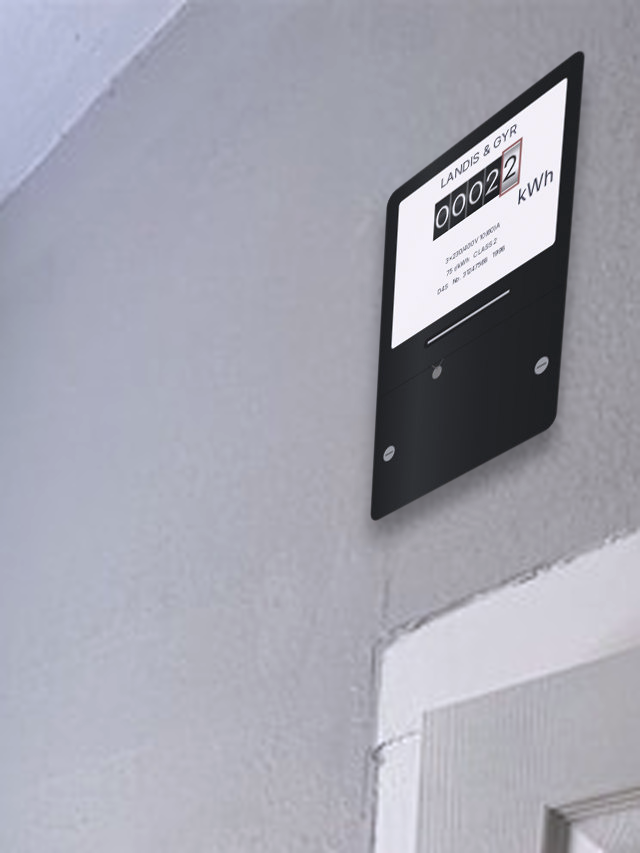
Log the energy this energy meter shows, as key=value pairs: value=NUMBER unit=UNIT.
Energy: value=2.2 unit=kWh
